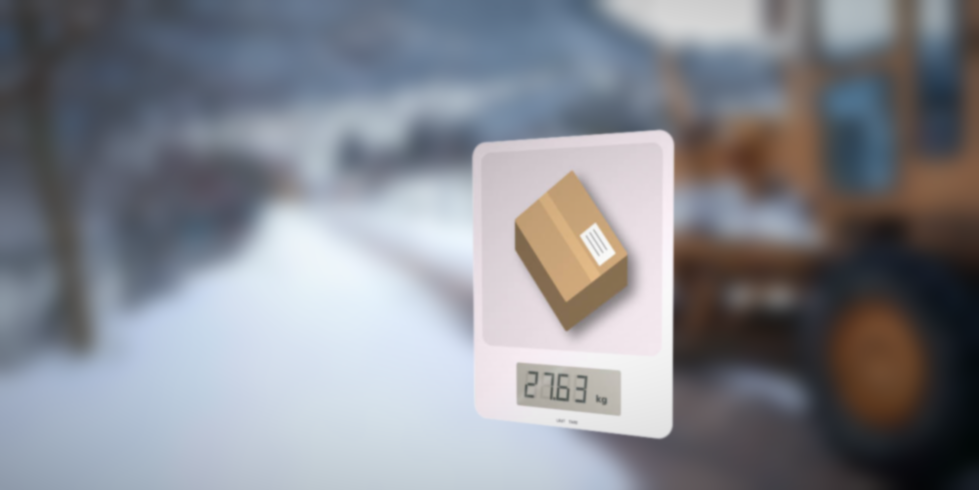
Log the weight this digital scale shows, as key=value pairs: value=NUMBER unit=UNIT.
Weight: value=27.63 unit=kg
